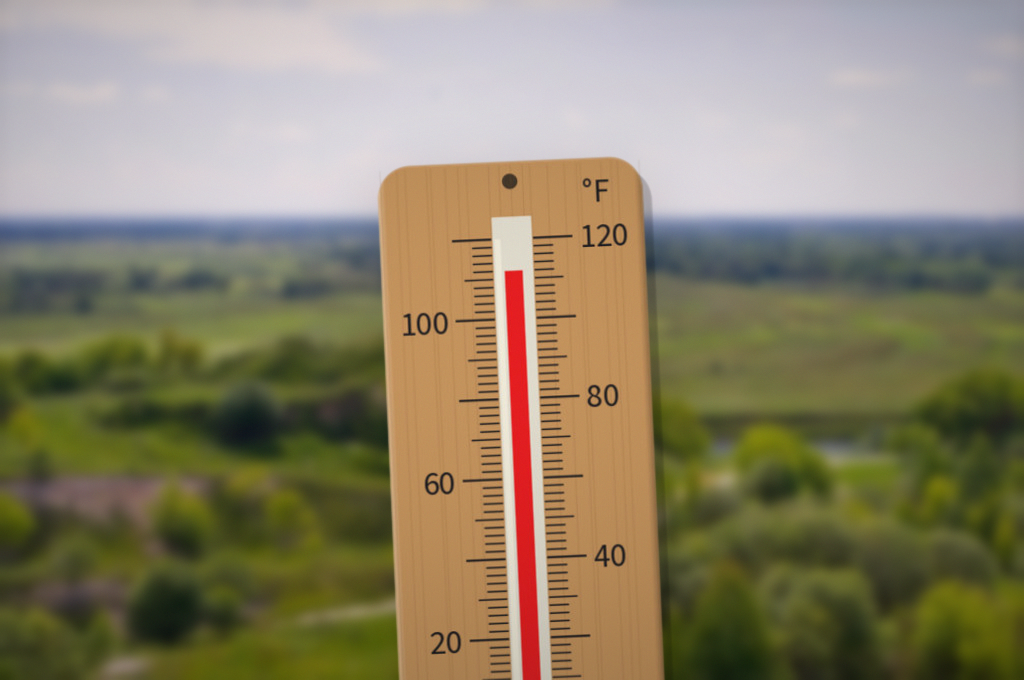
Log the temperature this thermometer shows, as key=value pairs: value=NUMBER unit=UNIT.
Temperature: value=112 unit=°F
